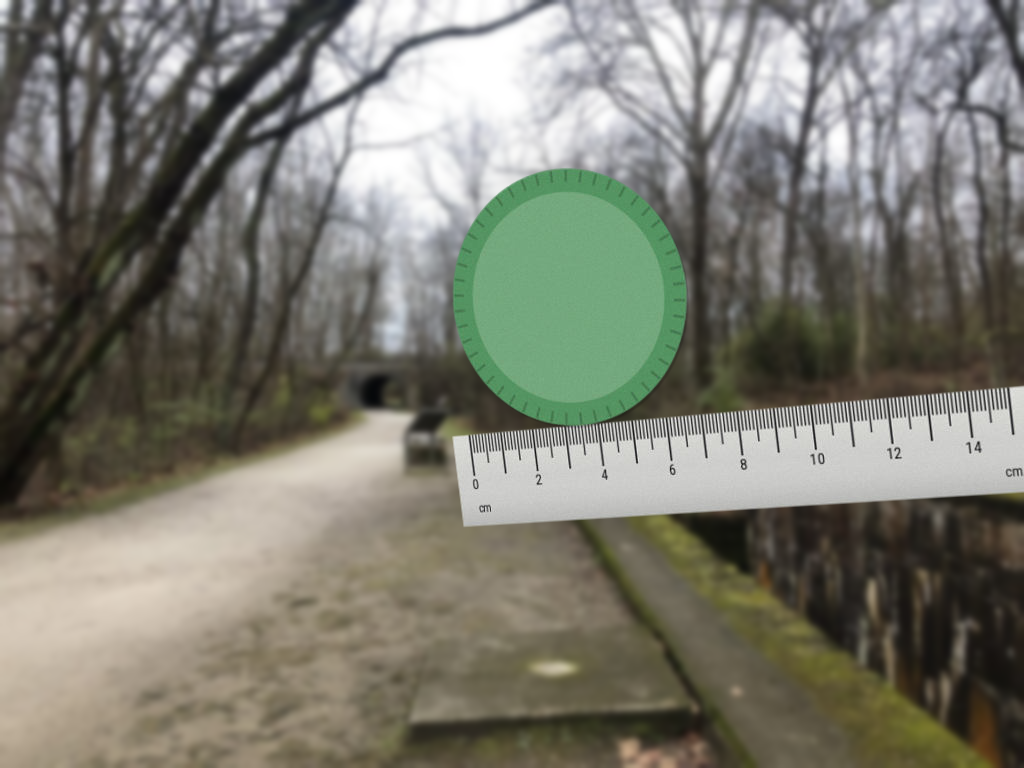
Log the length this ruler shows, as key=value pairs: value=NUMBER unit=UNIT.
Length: value=7 unit=cm
